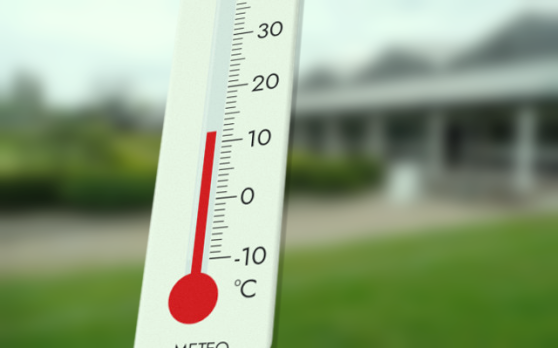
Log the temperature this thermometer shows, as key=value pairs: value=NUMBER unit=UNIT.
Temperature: value=12 unit=°C
